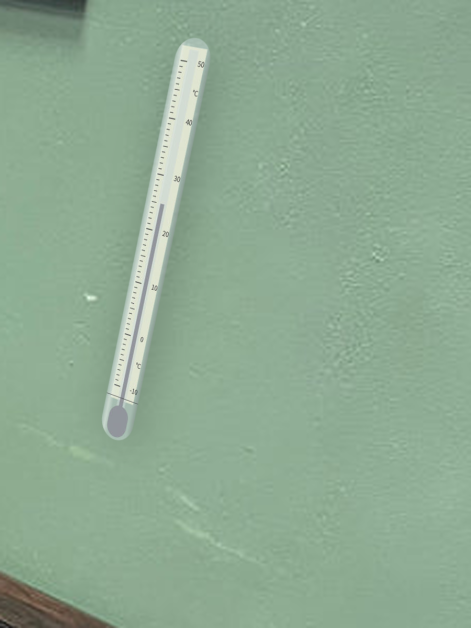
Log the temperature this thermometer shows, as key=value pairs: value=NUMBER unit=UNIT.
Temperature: value=25 unit=°C
